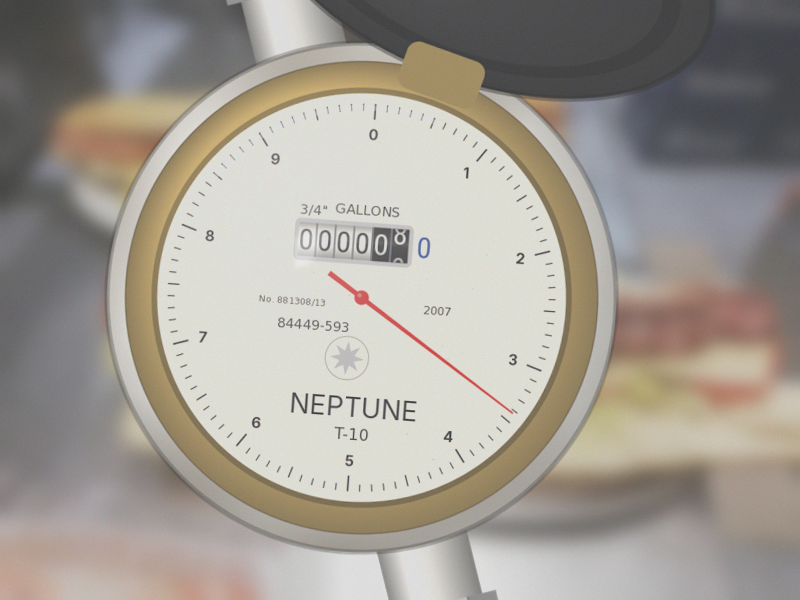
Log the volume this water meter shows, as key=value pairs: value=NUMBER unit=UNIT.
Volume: value=83.4 unit=gal
